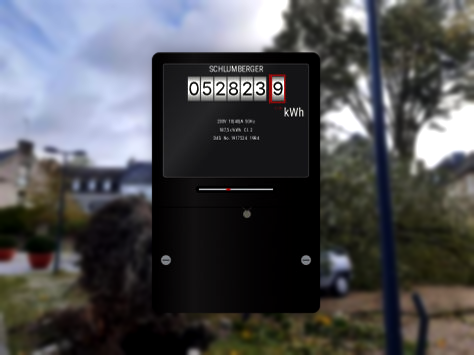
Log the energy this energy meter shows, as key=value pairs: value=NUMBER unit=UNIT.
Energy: value=52823.9 unit=kWh
